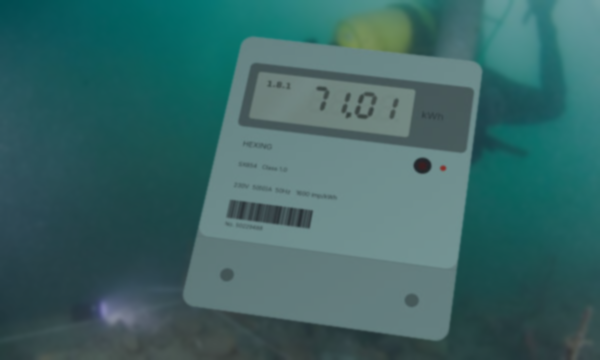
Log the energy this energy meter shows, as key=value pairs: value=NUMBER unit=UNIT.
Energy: value=71.01 unit=kWh
